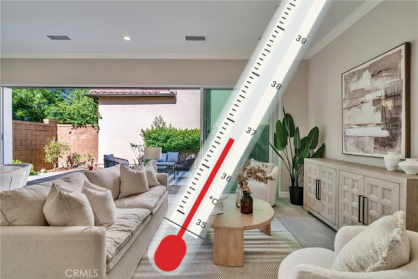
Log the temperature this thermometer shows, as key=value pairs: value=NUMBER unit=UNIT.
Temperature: value=36.7 unit=°C
